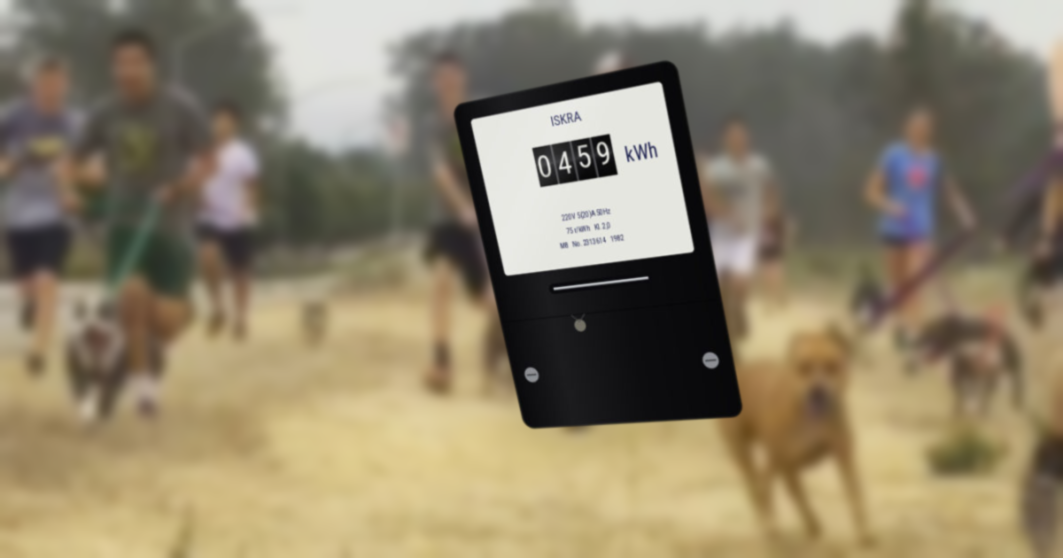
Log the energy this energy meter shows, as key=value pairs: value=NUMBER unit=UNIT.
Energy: value=459 unit=kWh
